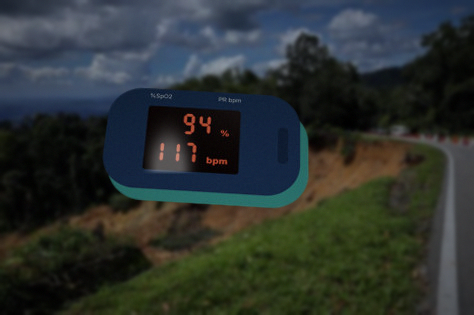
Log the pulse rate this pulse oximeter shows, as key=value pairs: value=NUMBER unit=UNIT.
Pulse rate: value=117 unit=bpm
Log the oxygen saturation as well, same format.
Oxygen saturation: value=94 unit=%
